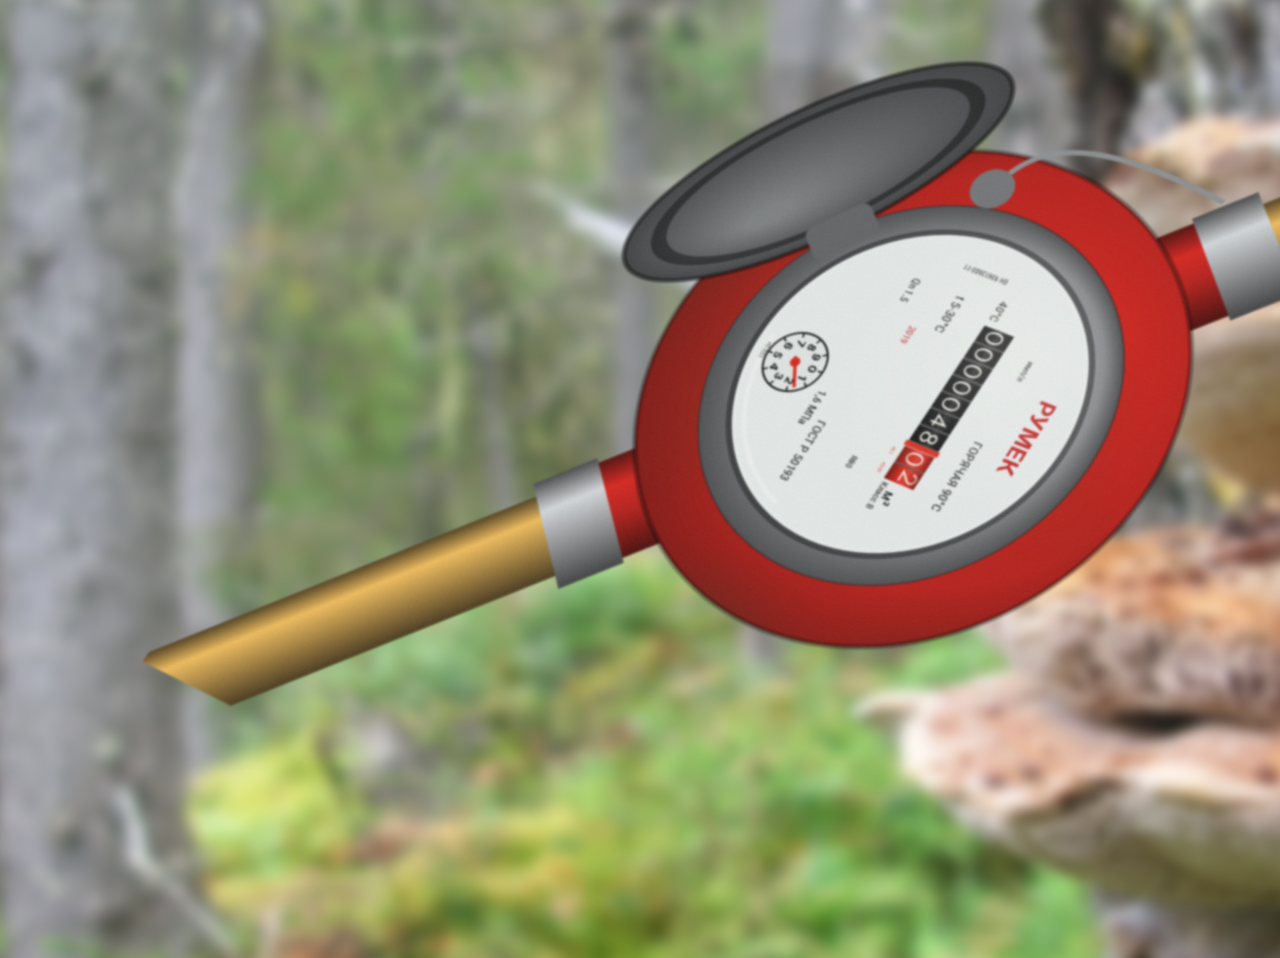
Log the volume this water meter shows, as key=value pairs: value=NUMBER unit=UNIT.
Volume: value=48.021 unit=m³
